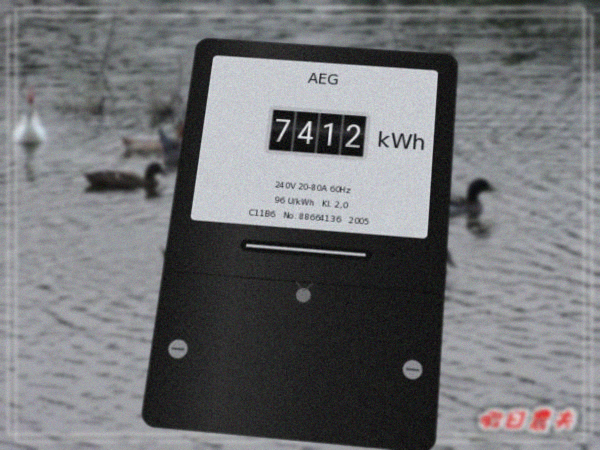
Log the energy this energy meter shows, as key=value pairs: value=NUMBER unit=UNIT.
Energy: value=7412 unit=kWh
